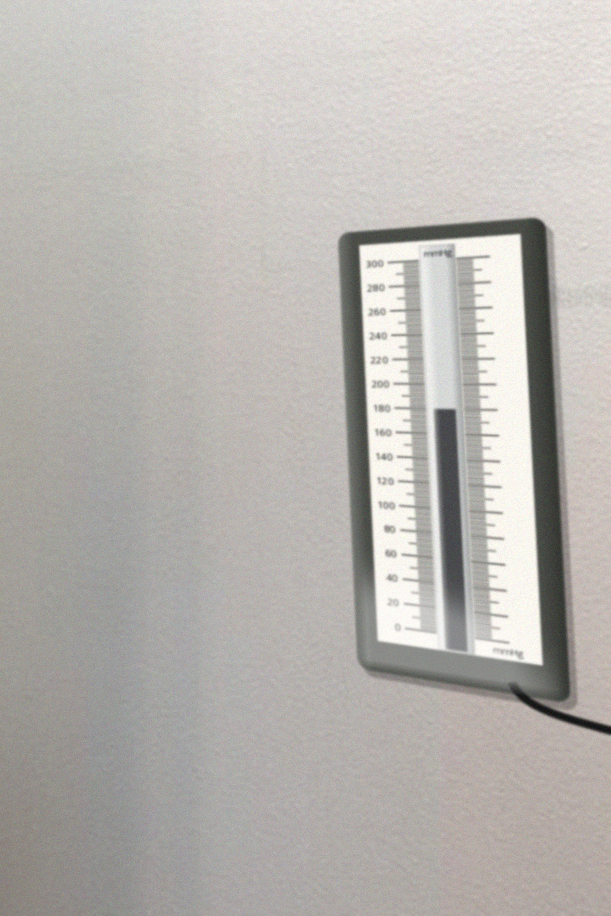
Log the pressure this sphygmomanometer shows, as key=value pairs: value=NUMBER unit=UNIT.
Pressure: value=180 unit=mmHg
